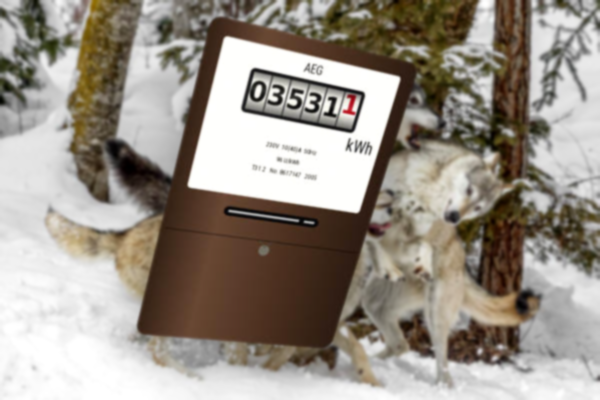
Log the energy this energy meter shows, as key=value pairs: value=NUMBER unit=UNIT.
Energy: value=3531.1 unit=kWh
